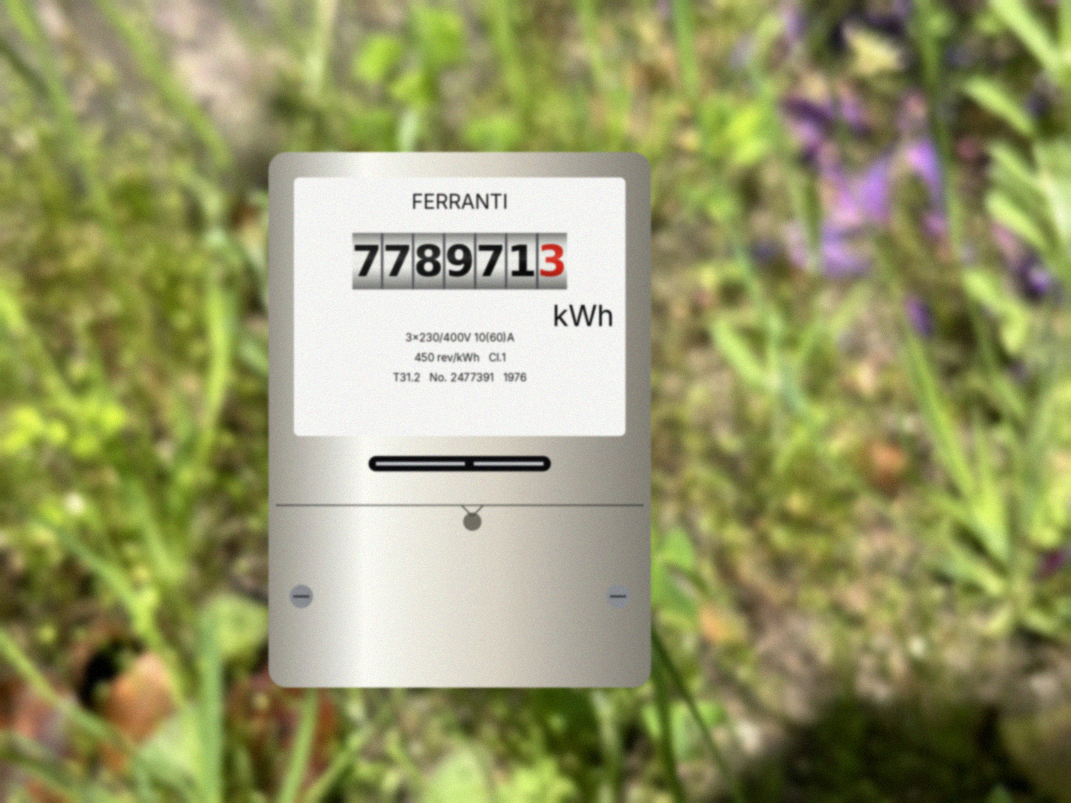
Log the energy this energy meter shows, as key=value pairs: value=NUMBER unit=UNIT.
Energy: value=778971.3 unit=kWh
